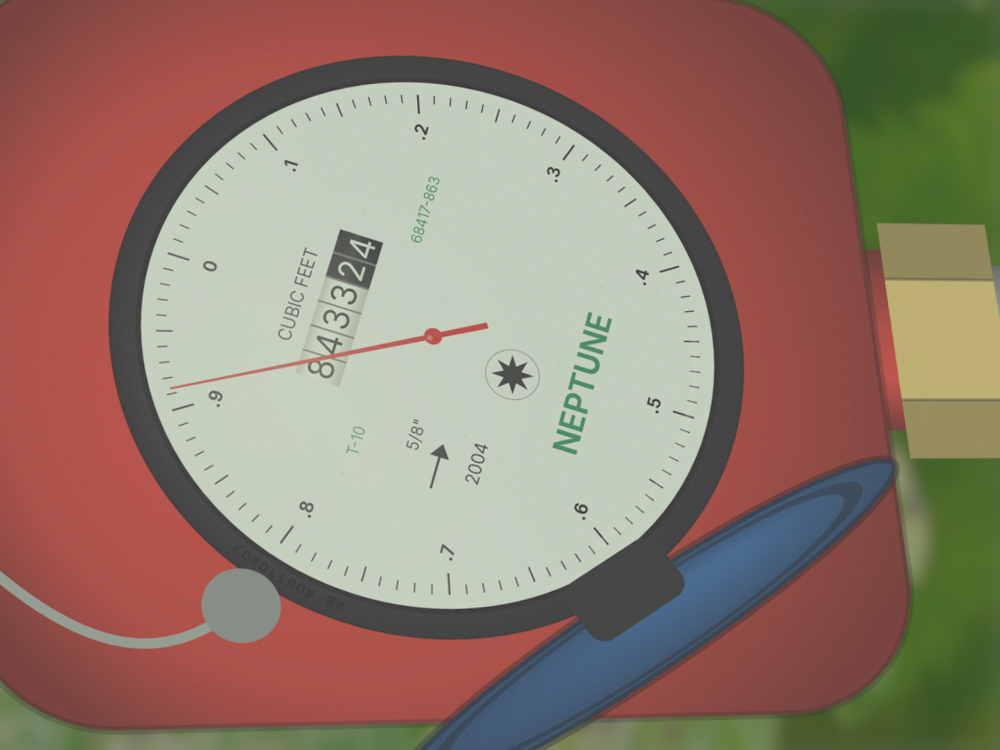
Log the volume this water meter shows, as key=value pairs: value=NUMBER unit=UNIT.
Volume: value=843323.91 unit=ft³
